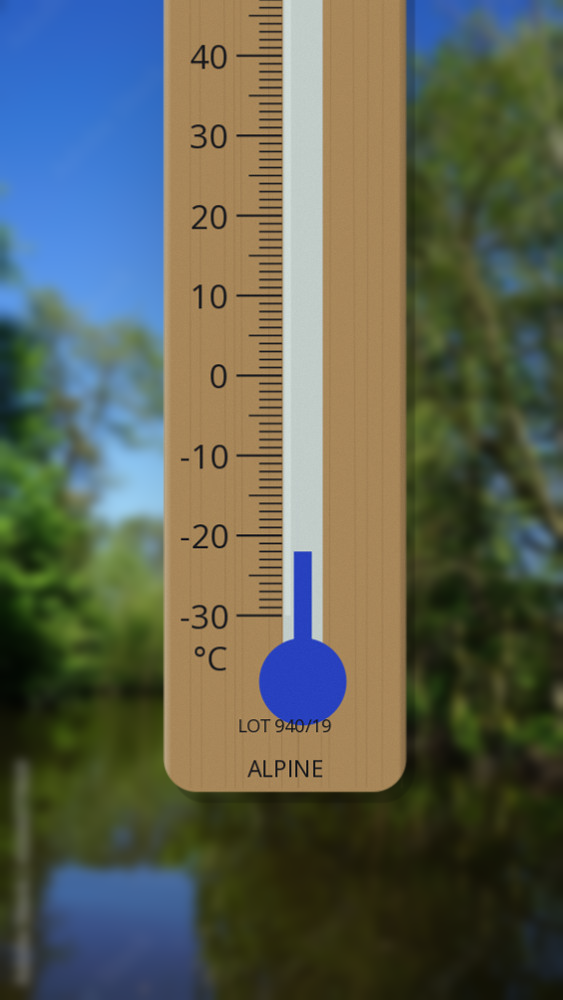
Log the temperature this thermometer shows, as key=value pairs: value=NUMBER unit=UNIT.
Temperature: value=-22 unit=°C
